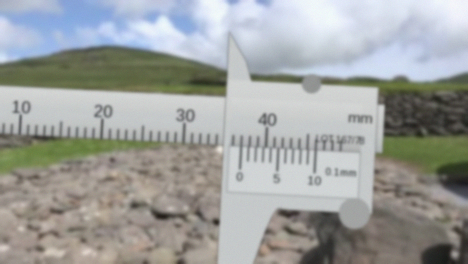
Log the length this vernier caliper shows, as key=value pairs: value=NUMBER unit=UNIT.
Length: value=37.0 unit=mm
